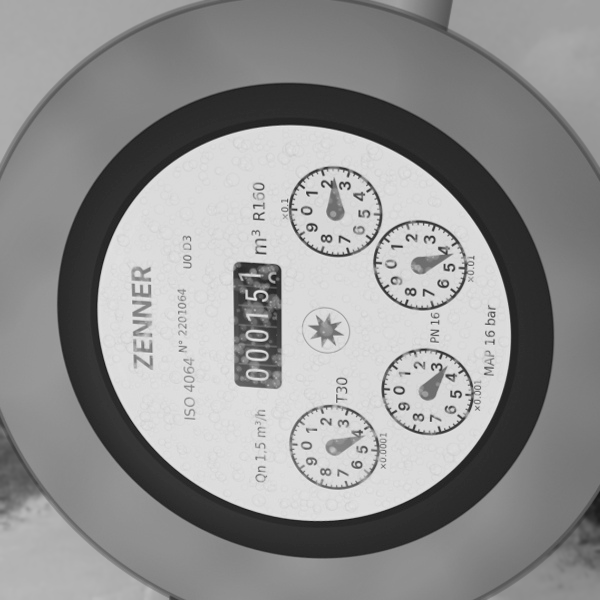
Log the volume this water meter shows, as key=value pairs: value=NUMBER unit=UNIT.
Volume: value=151.2434 unit=m³
